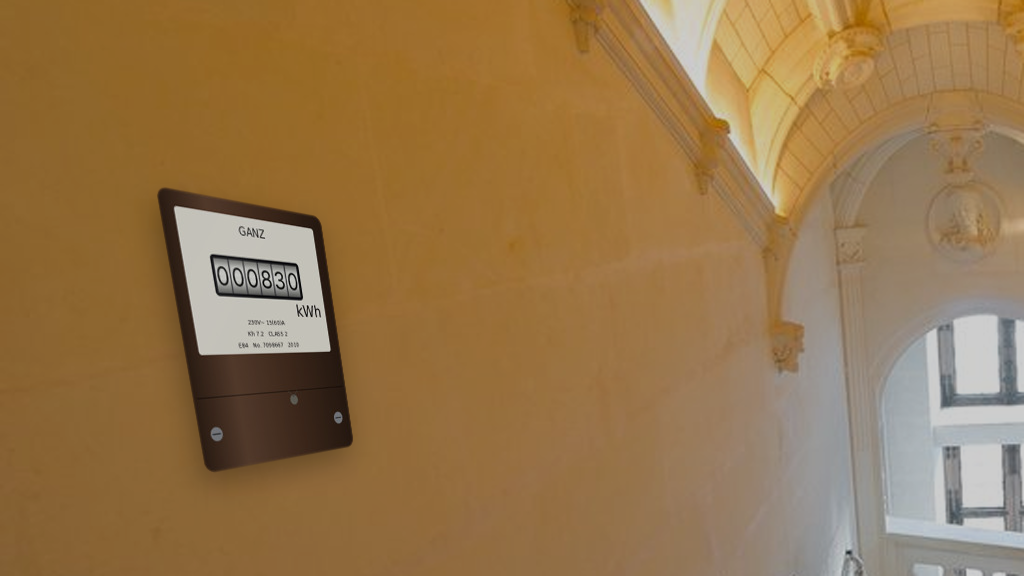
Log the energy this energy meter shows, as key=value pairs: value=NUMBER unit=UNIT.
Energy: value=830 unit=kWh
